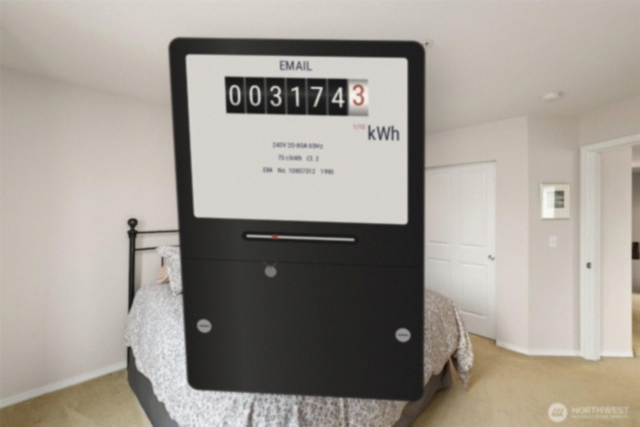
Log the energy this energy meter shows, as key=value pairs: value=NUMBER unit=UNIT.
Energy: value=3174.3 unit=kWh
